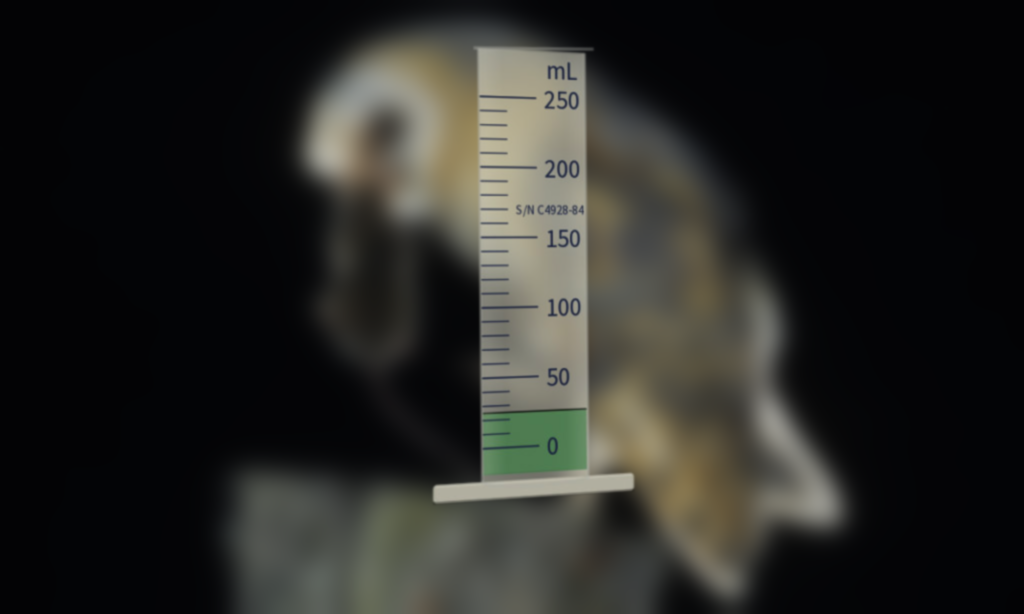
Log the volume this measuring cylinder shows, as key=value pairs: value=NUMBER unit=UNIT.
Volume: value=25 unit=mL
